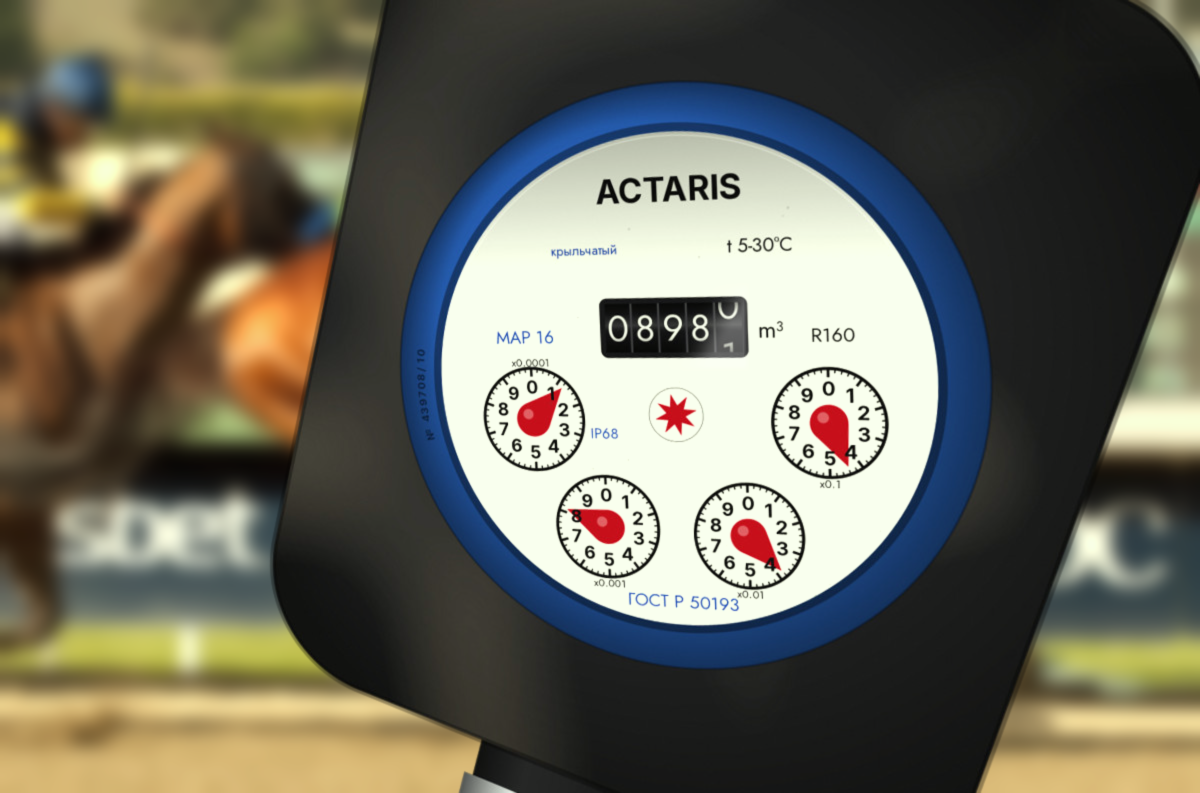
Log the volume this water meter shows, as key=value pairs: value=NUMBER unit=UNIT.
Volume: value=8980.4381 unit=m³
